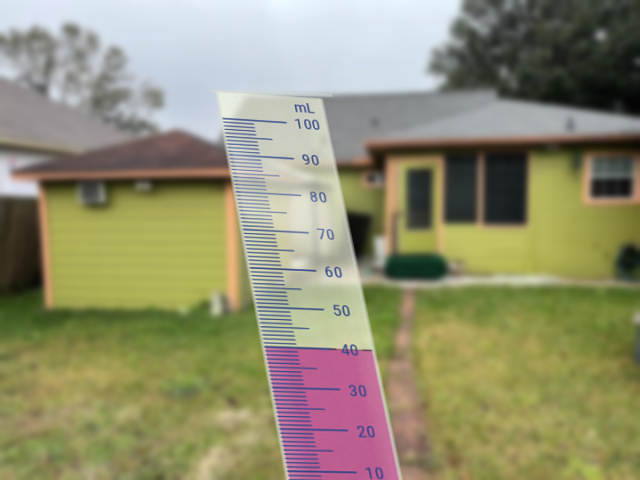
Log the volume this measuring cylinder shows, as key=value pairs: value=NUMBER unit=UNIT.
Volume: value=40 unit=mL
